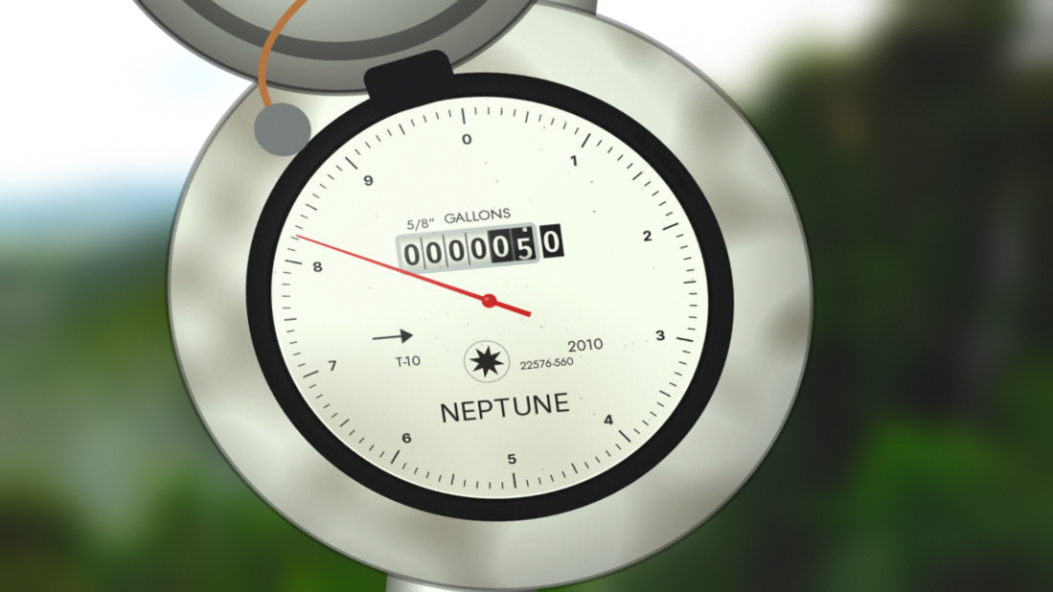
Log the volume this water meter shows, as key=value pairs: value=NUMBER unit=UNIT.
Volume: value=48.2 unit=gal
